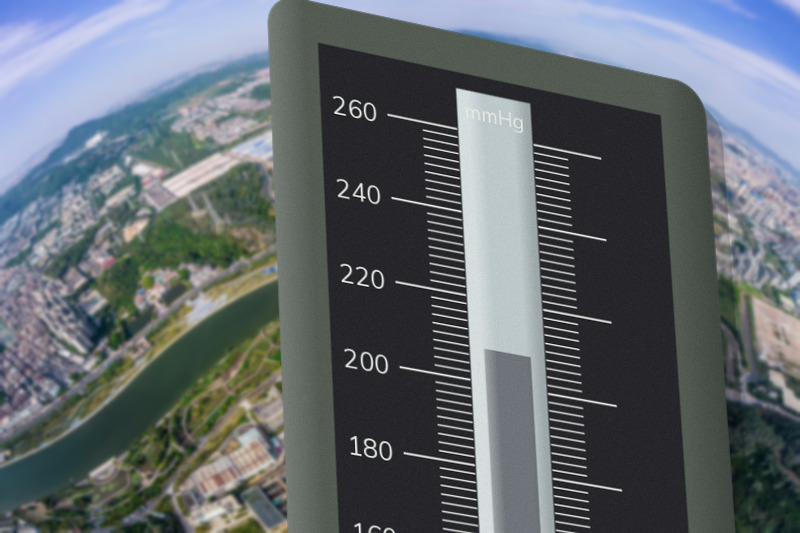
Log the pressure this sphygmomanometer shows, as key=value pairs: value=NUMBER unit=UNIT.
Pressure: value=208 unit=mmHg
